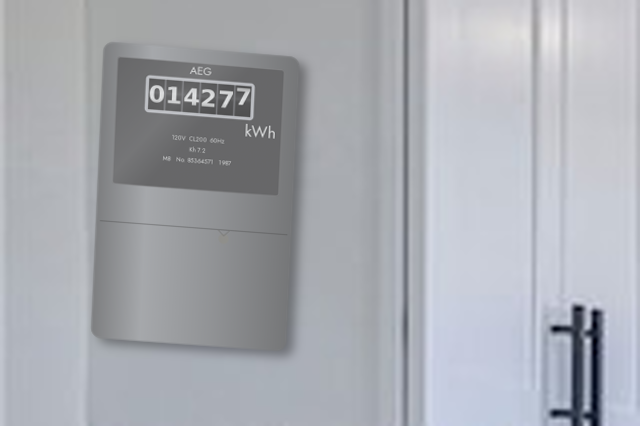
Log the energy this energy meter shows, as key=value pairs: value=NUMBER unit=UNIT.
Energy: value=14277 unit=kWh
